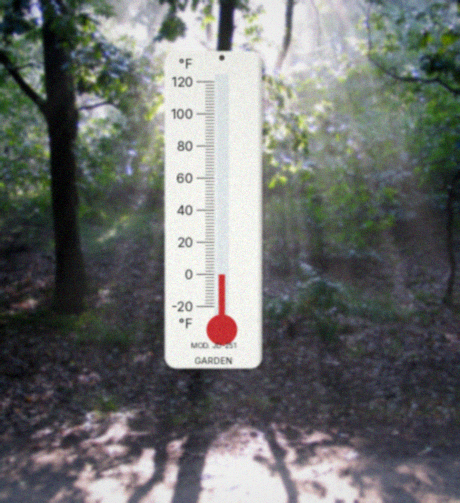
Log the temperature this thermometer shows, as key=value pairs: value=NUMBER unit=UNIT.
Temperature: value=0 unit=°F
